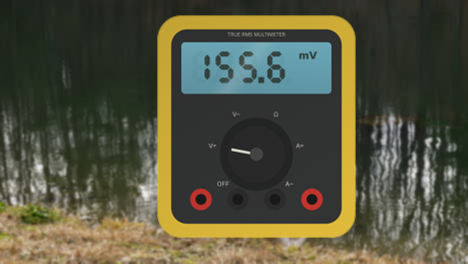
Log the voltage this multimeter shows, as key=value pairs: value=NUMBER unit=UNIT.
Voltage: value=155.6 unit=mV
